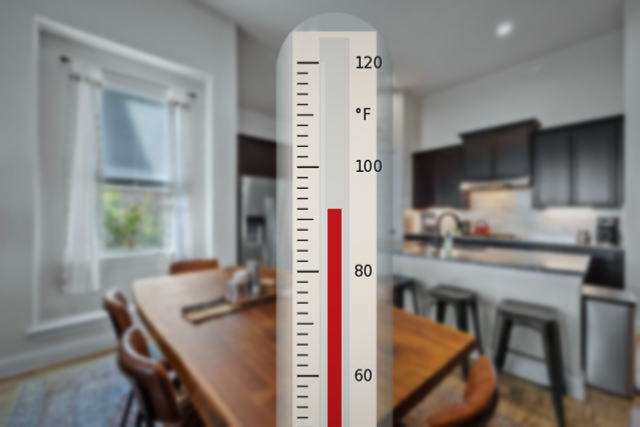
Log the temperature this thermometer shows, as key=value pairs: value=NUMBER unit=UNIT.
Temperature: value=92 unit=°F
